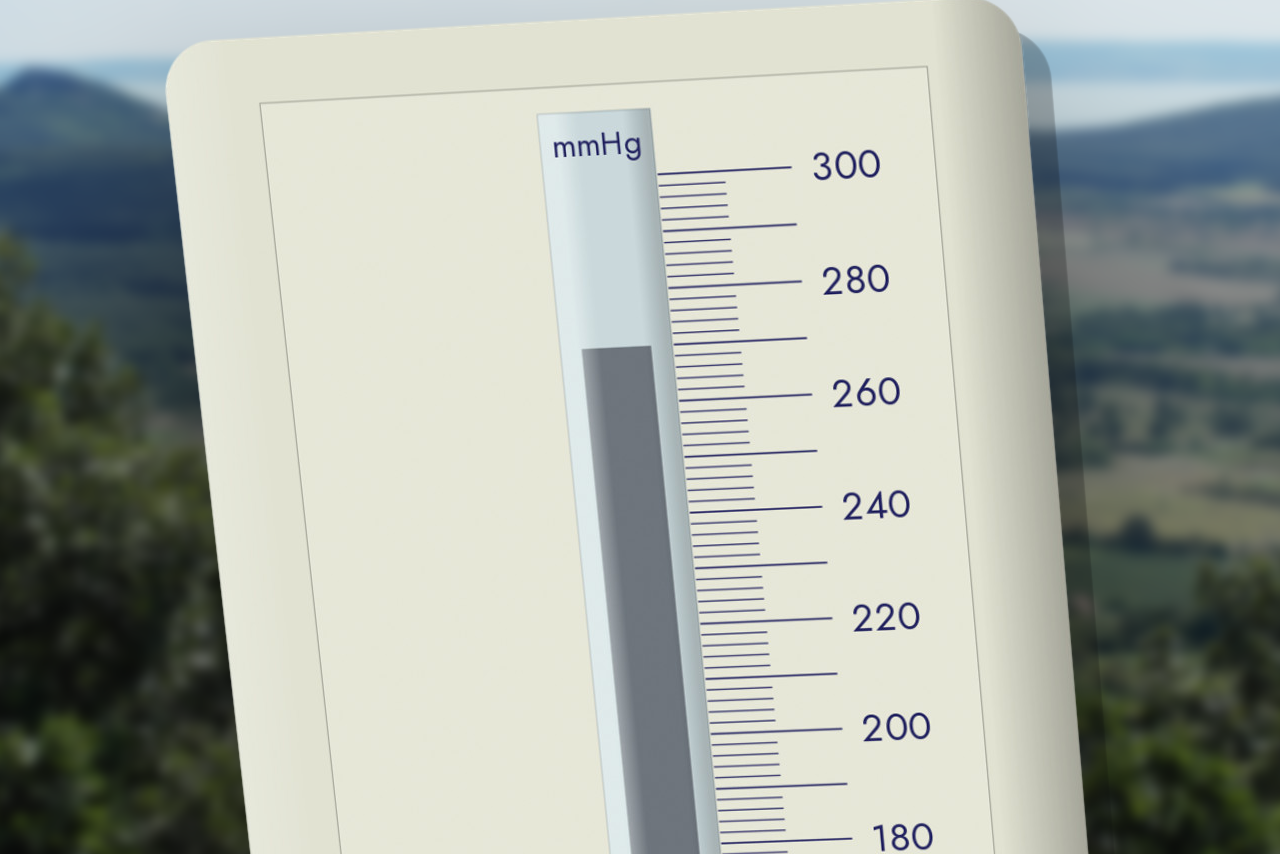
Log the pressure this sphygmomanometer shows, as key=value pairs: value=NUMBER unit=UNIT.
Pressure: value=270 unit=mmHg
